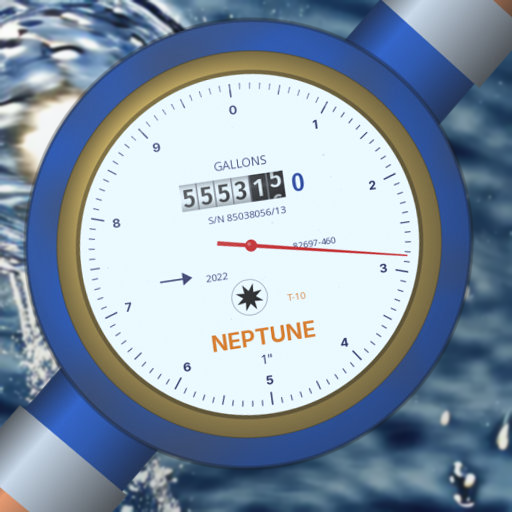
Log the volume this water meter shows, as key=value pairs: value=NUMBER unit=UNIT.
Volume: value=5553152.8 unit=gal
